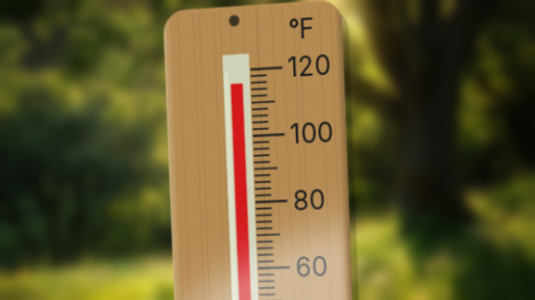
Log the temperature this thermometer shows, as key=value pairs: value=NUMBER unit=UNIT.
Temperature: value=116 unit=°F
